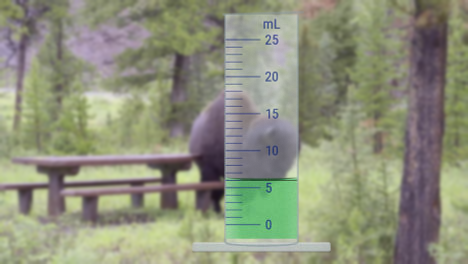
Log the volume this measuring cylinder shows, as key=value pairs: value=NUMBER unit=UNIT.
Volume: value=6 unit=mL
